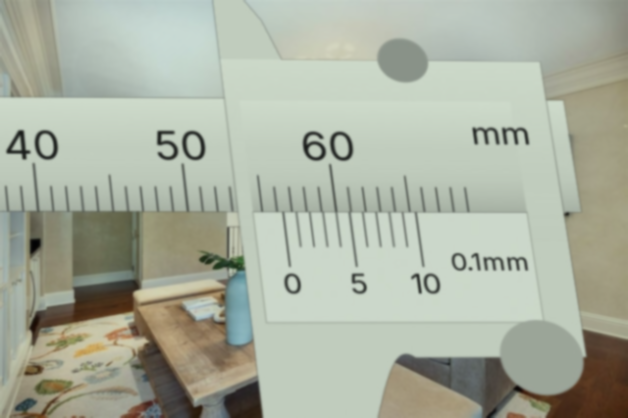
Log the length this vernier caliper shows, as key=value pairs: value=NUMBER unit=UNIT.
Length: value=56.4 unit=mm
